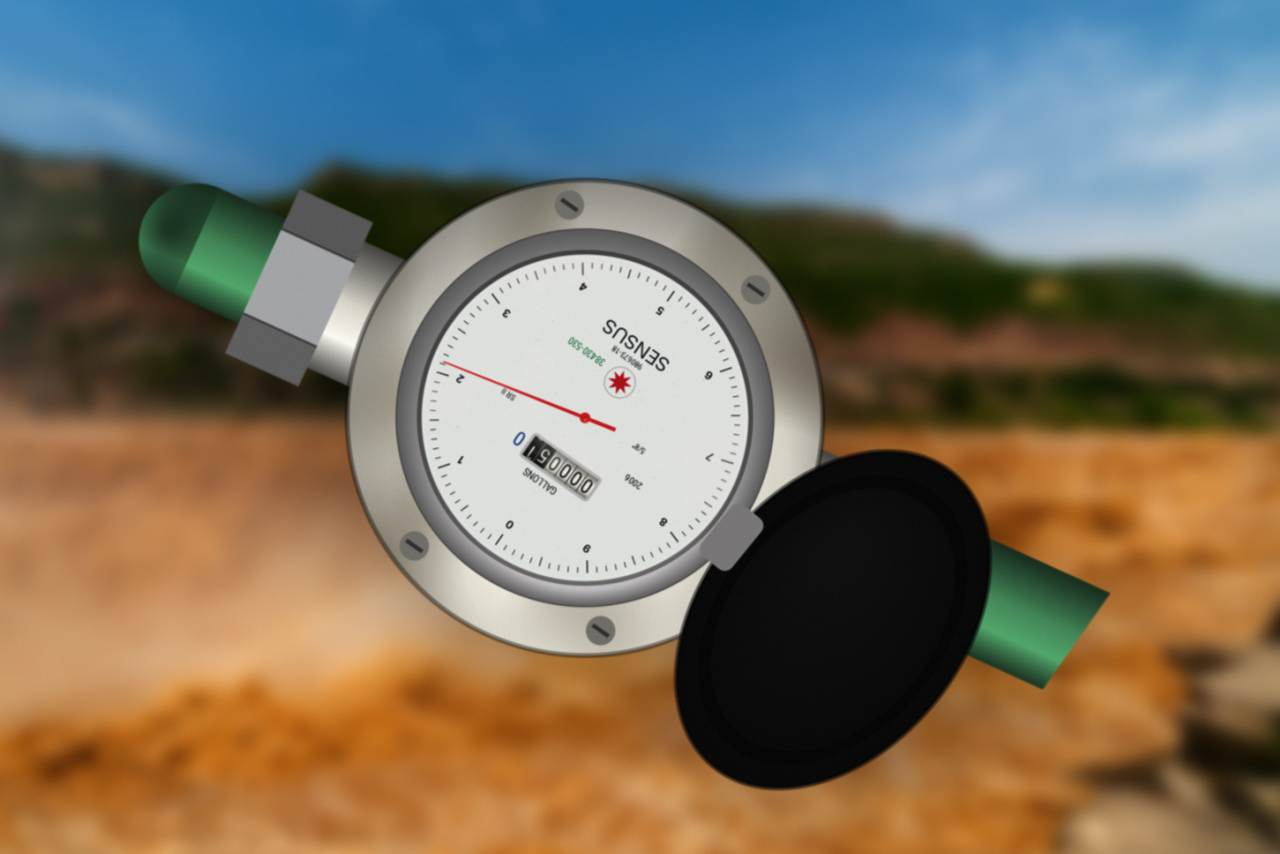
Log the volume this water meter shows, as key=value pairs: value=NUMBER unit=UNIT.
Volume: value=512.1 unit=gal
